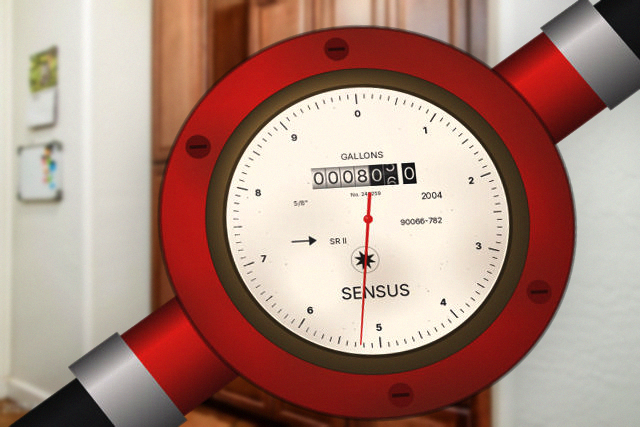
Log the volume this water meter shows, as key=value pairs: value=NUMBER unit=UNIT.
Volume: value=8055.2 unit=gal
